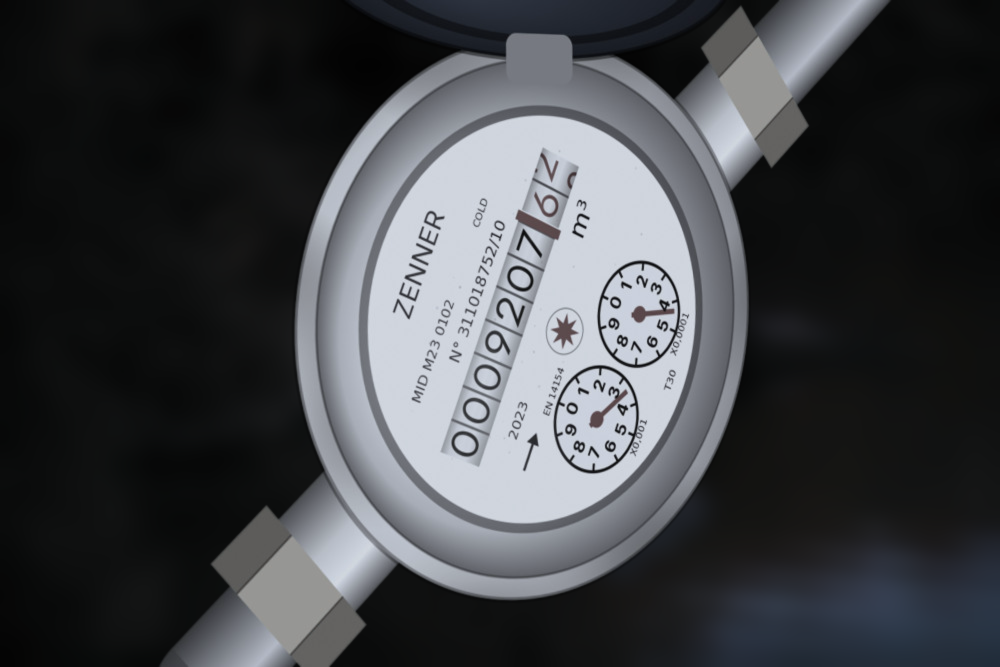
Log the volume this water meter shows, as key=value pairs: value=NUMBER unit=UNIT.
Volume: value=9207.6234 unit=m³
